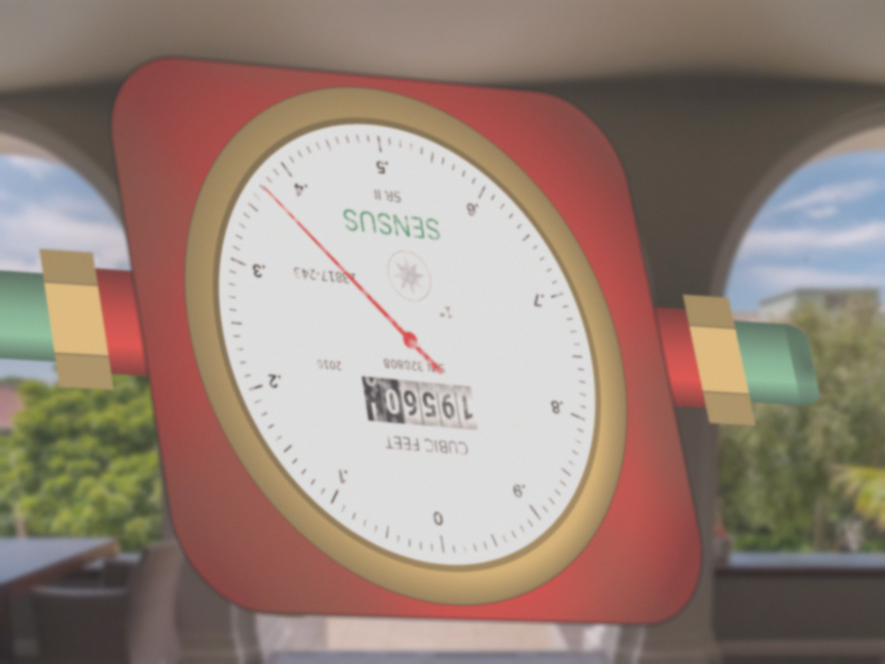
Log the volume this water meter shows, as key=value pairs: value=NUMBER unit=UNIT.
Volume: value=195601.37 unit=ft³
